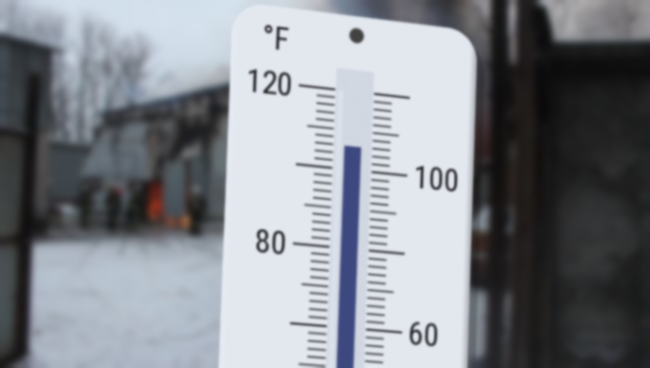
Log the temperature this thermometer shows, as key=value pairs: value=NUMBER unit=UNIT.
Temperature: value=106 unit=°F
